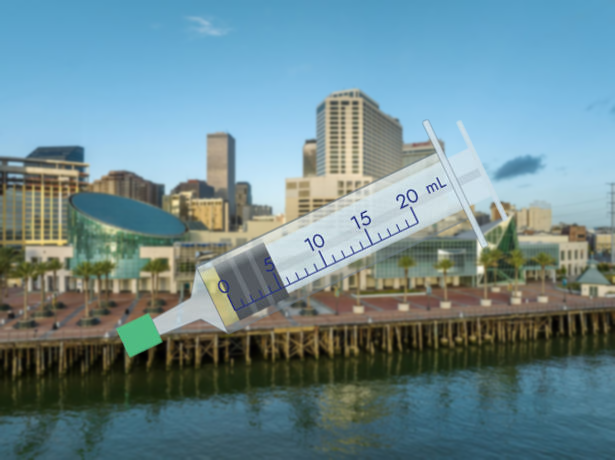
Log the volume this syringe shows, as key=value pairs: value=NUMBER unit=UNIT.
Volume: value=0 unit=mL
